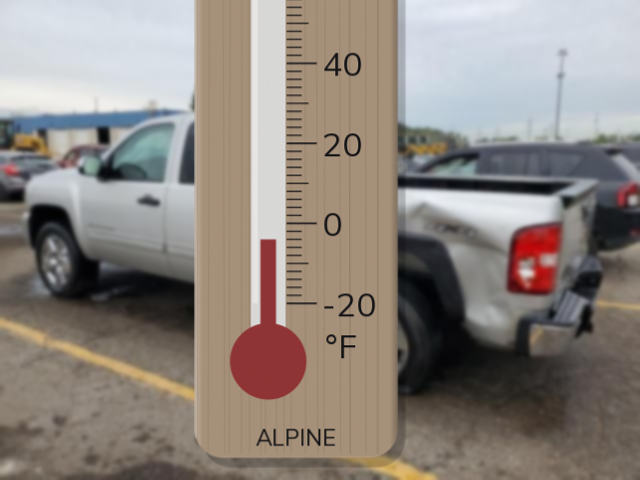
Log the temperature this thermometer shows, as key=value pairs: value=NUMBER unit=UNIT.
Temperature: value=-4 unit=°F
